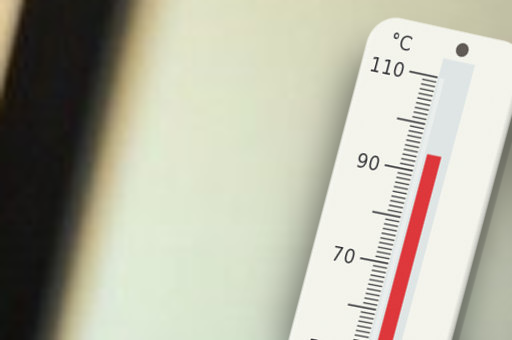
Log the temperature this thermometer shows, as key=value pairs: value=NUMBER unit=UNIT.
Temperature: value=94 unit=°C
